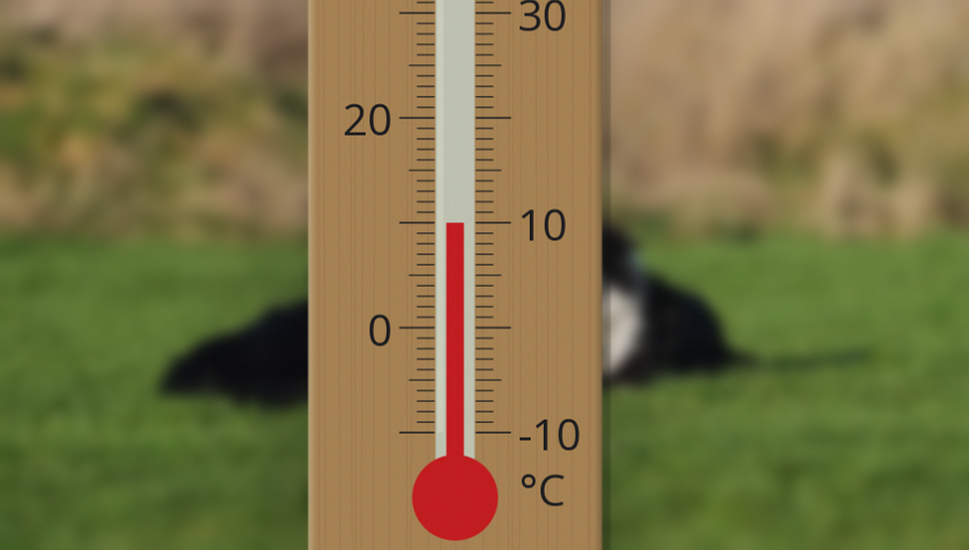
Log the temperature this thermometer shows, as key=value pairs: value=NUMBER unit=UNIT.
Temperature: value=10 unit=°C
